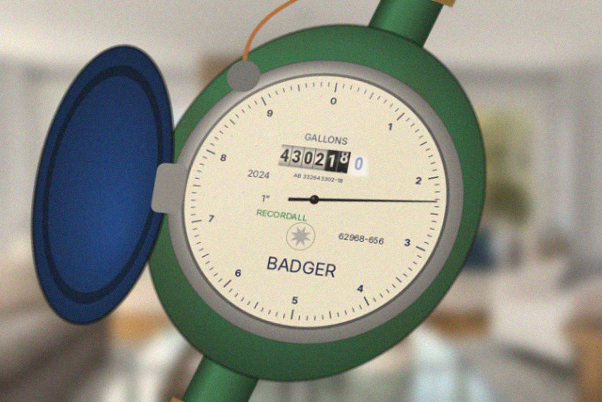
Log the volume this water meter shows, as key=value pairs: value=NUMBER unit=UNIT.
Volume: value=4302182.3 unit=gal
